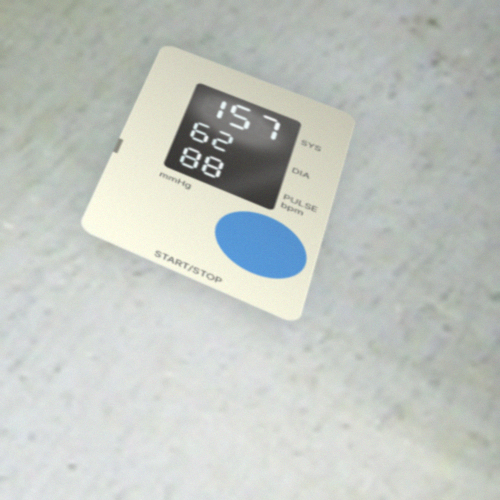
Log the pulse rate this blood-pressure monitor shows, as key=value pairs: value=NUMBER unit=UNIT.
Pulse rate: value=88 unit=bpm
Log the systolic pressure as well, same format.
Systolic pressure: value=157 unit=mmHg
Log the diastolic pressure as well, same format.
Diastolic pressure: value=62 unit=mmHg
